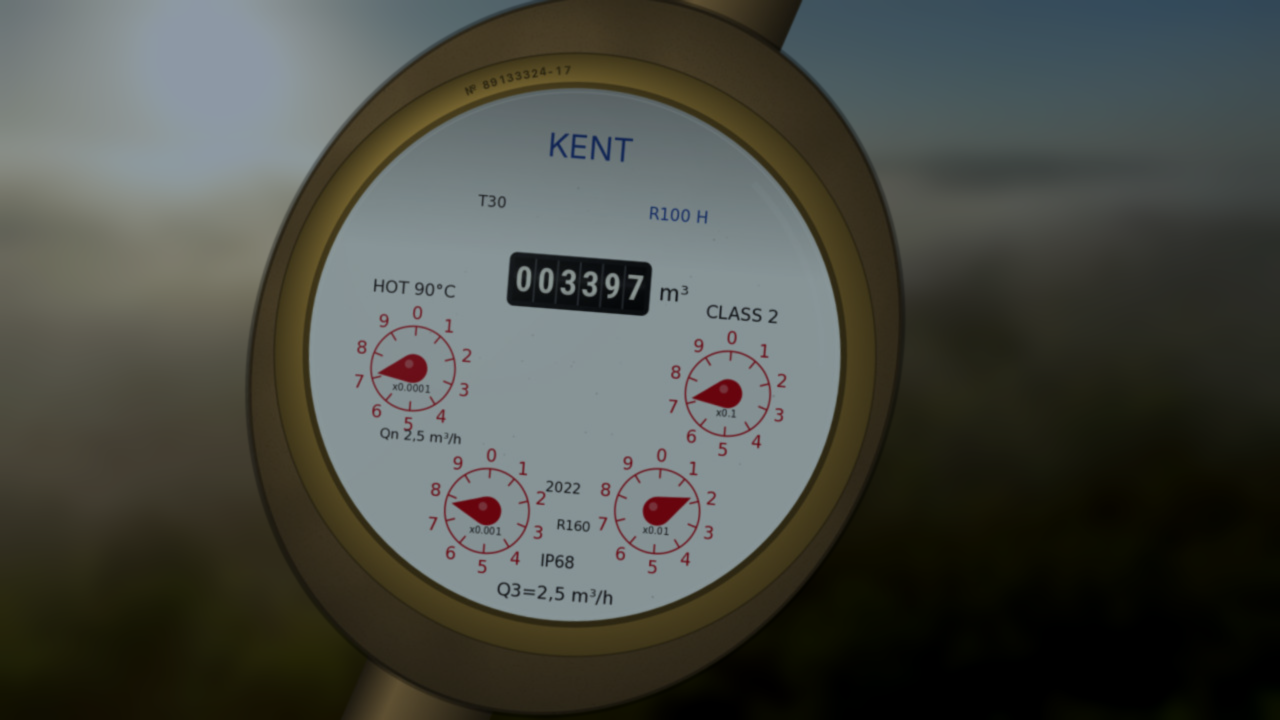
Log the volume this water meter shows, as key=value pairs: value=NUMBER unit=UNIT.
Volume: value=3397.7177 unit=m³
